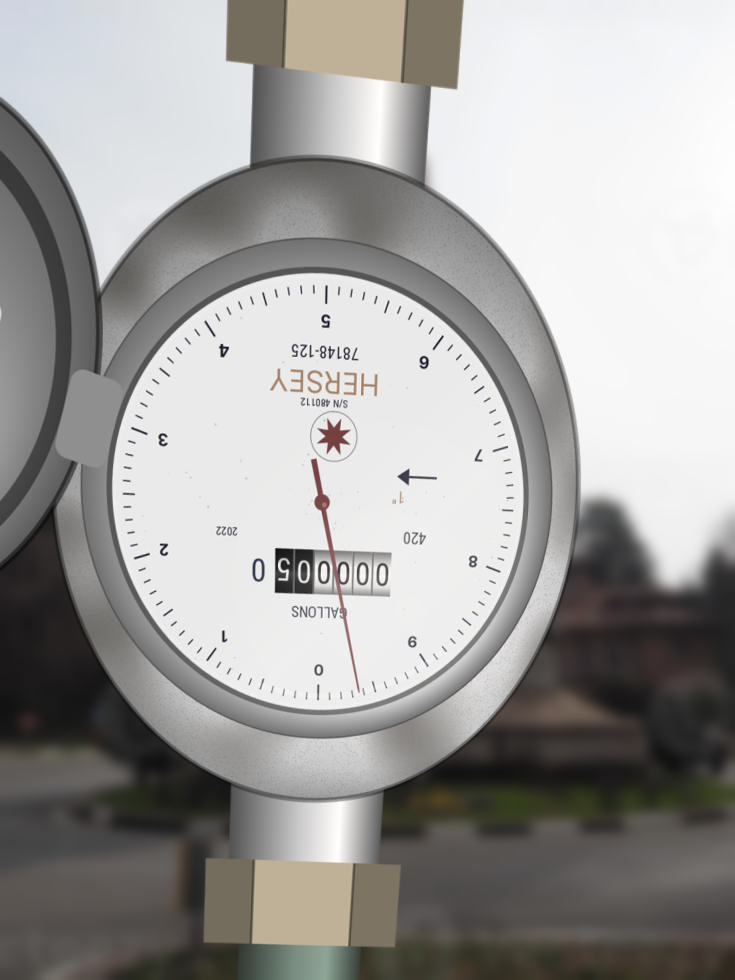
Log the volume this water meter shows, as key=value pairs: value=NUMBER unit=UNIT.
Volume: value=49.6 unit=gal
